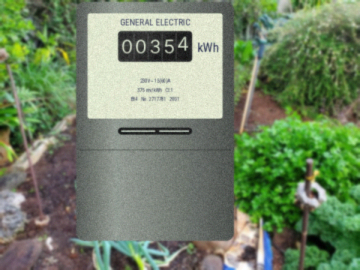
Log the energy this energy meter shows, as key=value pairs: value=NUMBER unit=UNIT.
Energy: value=354 unit=kWh
